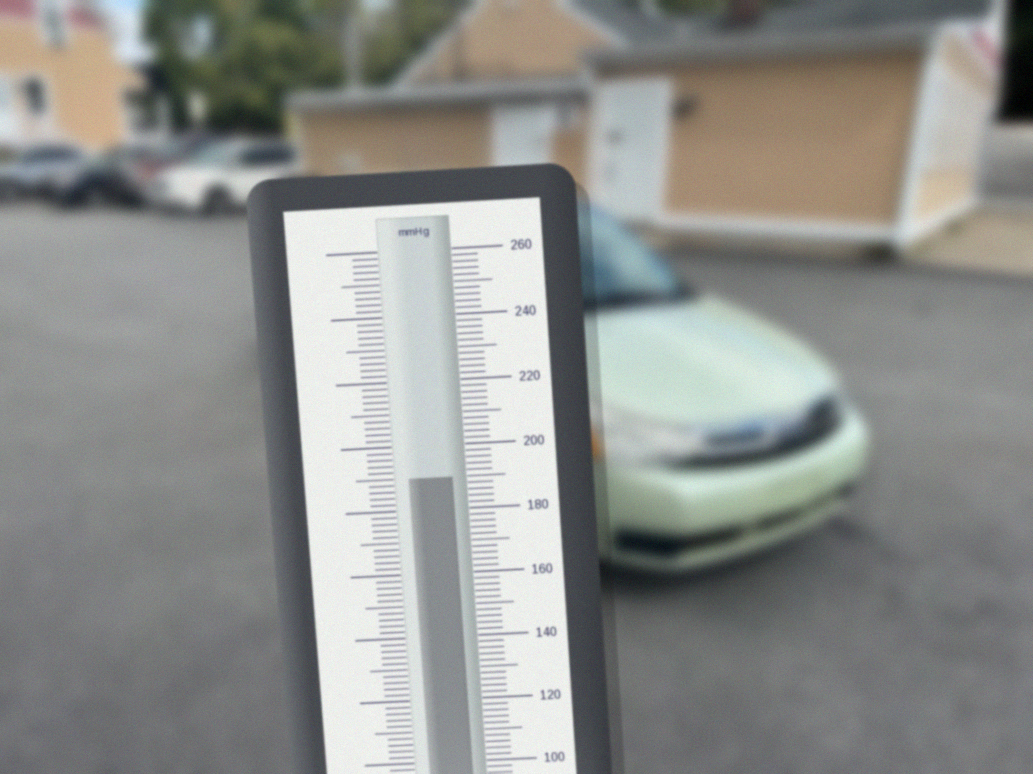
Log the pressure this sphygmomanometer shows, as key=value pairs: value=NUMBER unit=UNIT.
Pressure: value=190 unit=mmHg
